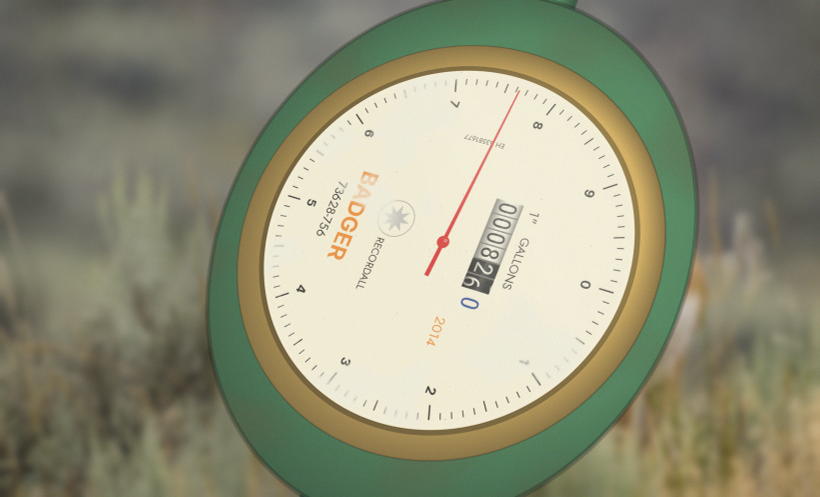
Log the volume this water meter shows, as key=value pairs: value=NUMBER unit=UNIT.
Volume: value=8257.6 unit=gal
